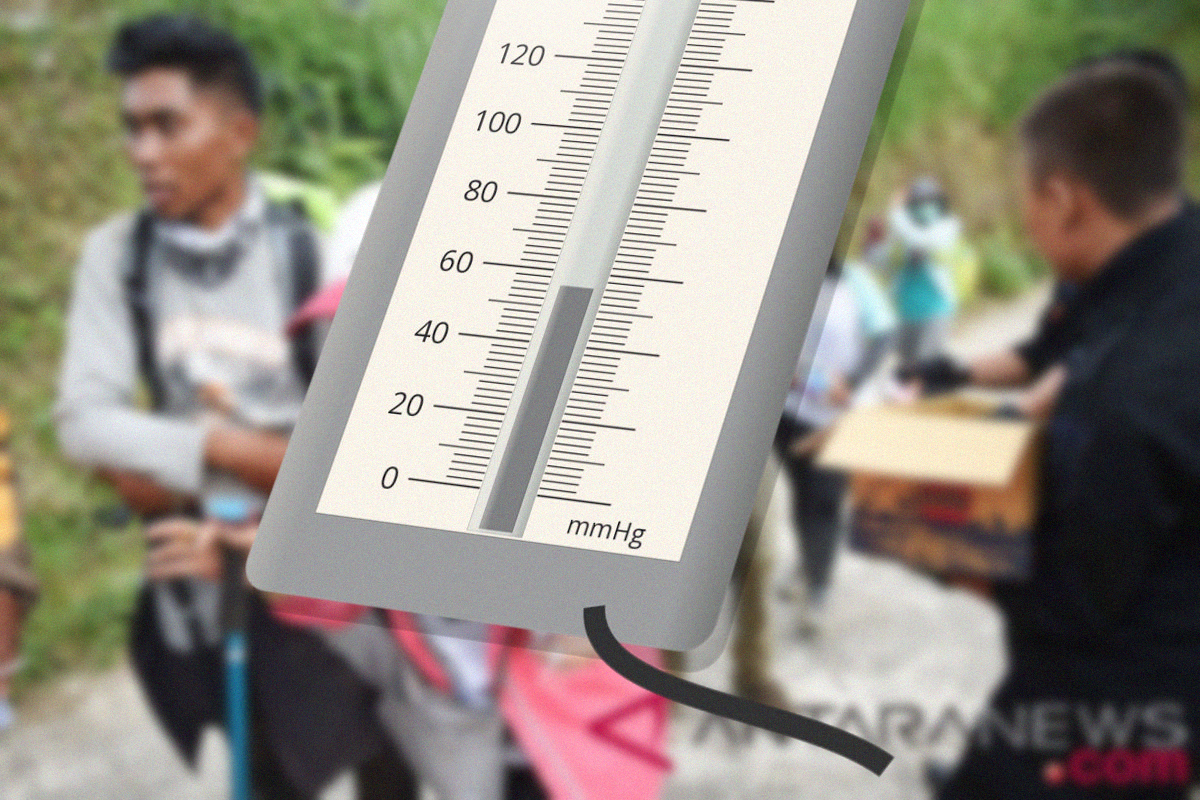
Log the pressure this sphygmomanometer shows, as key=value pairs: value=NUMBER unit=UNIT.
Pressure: value=56 unit=mmHg
